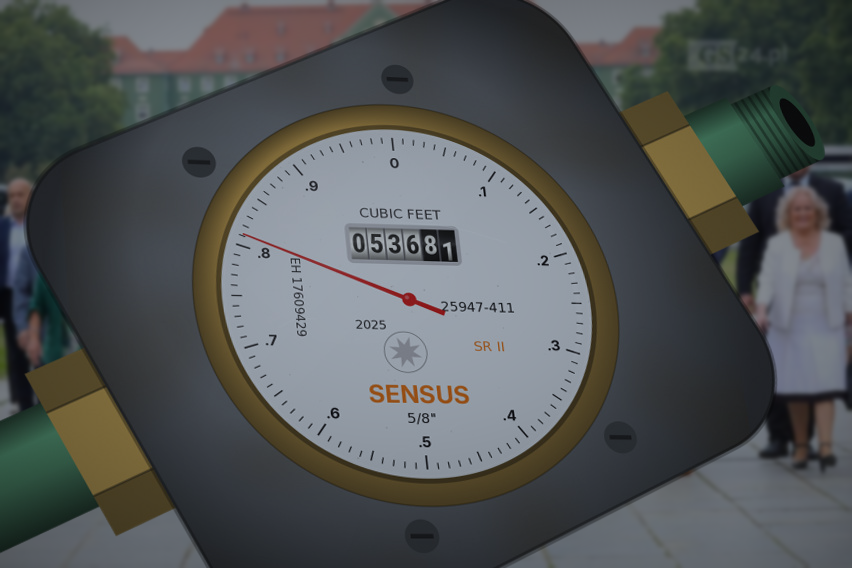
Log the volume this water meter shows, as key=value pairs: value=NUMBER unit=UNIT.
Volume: value=53680.81 unit=ft³
